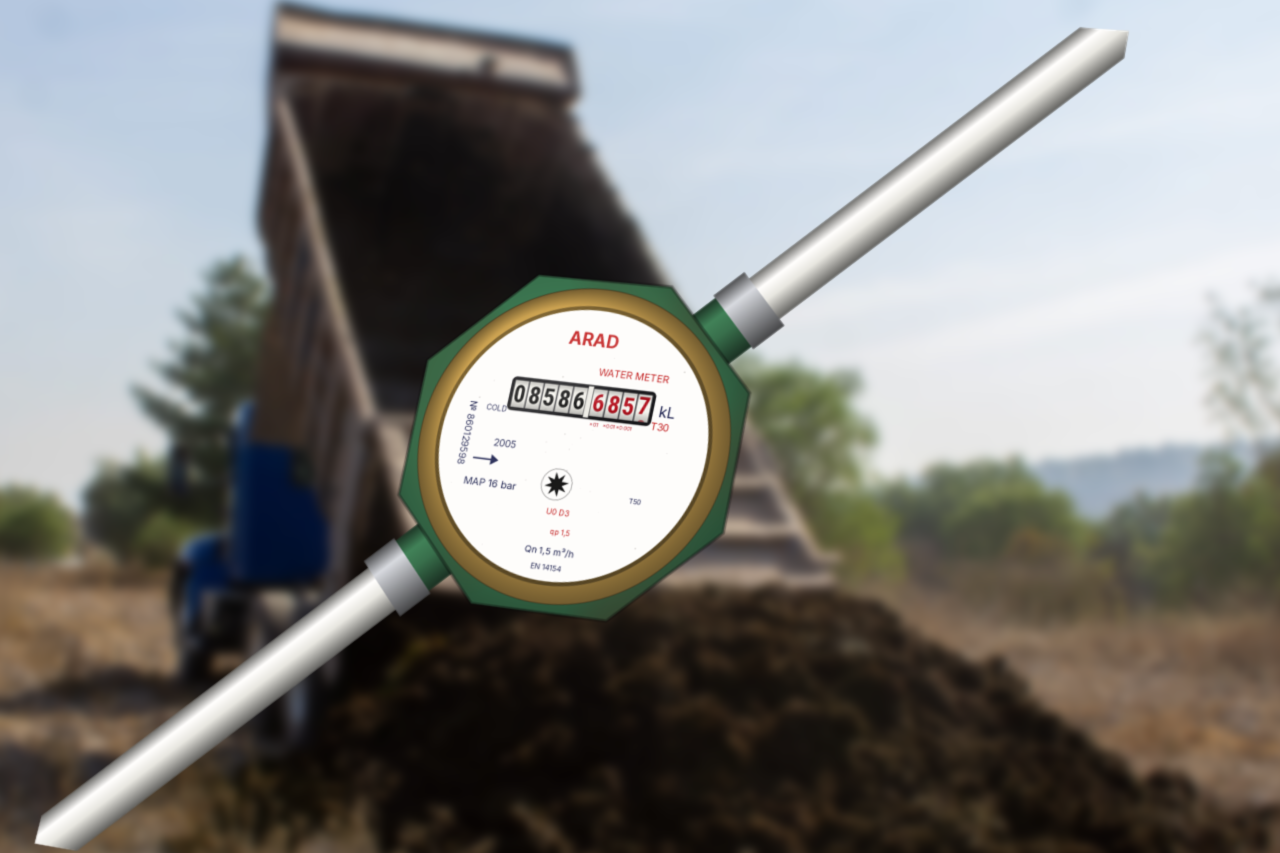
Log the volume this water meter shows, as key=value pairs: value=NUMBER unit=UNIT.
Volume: value=8586.6857 unit=kL
